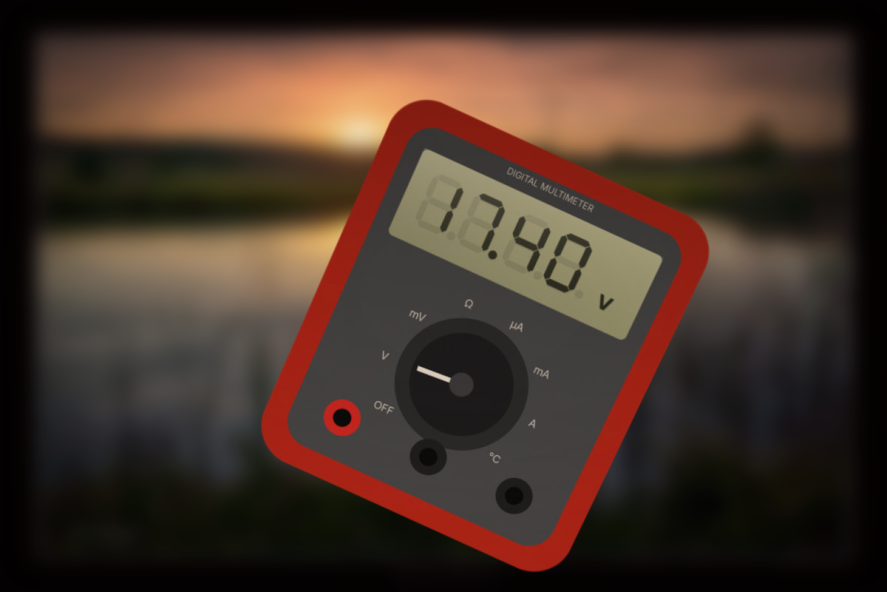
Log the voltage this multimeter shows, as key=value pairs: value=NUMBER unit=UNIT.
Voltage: value=17.40 unit=V
